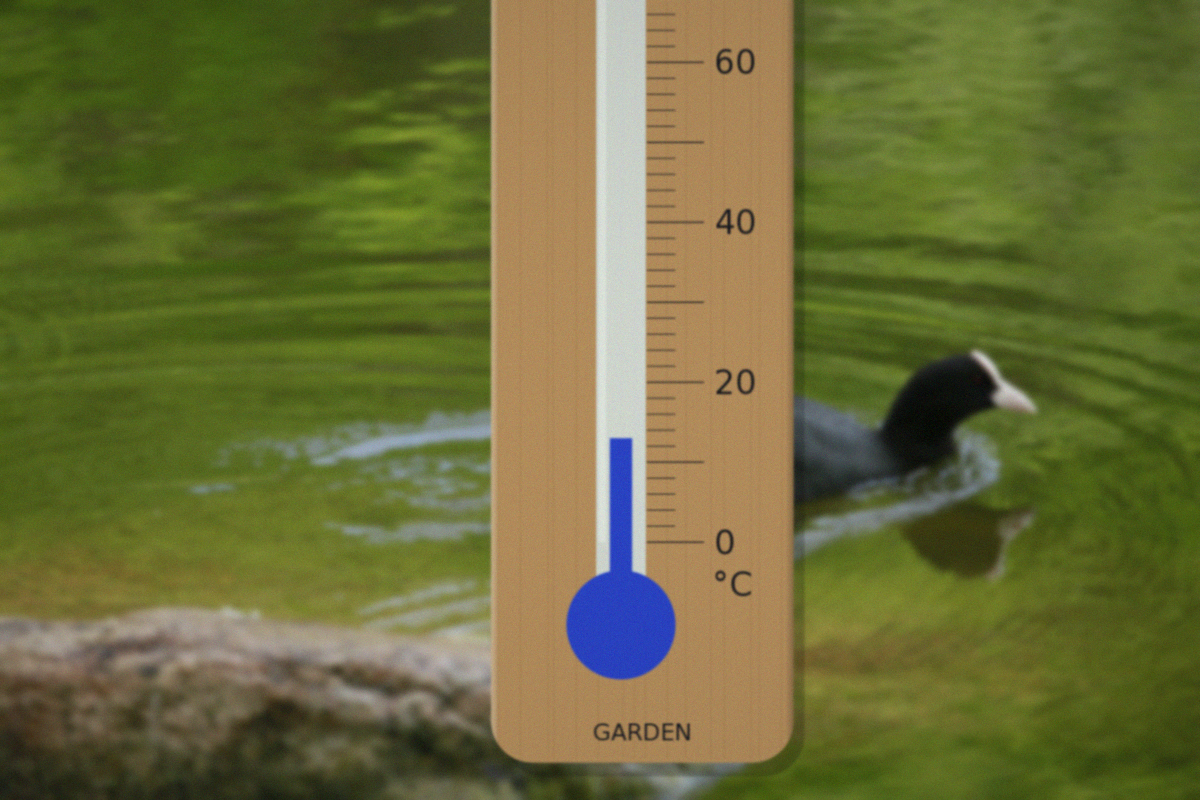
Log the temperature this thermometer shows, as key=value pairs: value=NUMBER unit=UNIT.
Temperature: value=13 unit=°C
